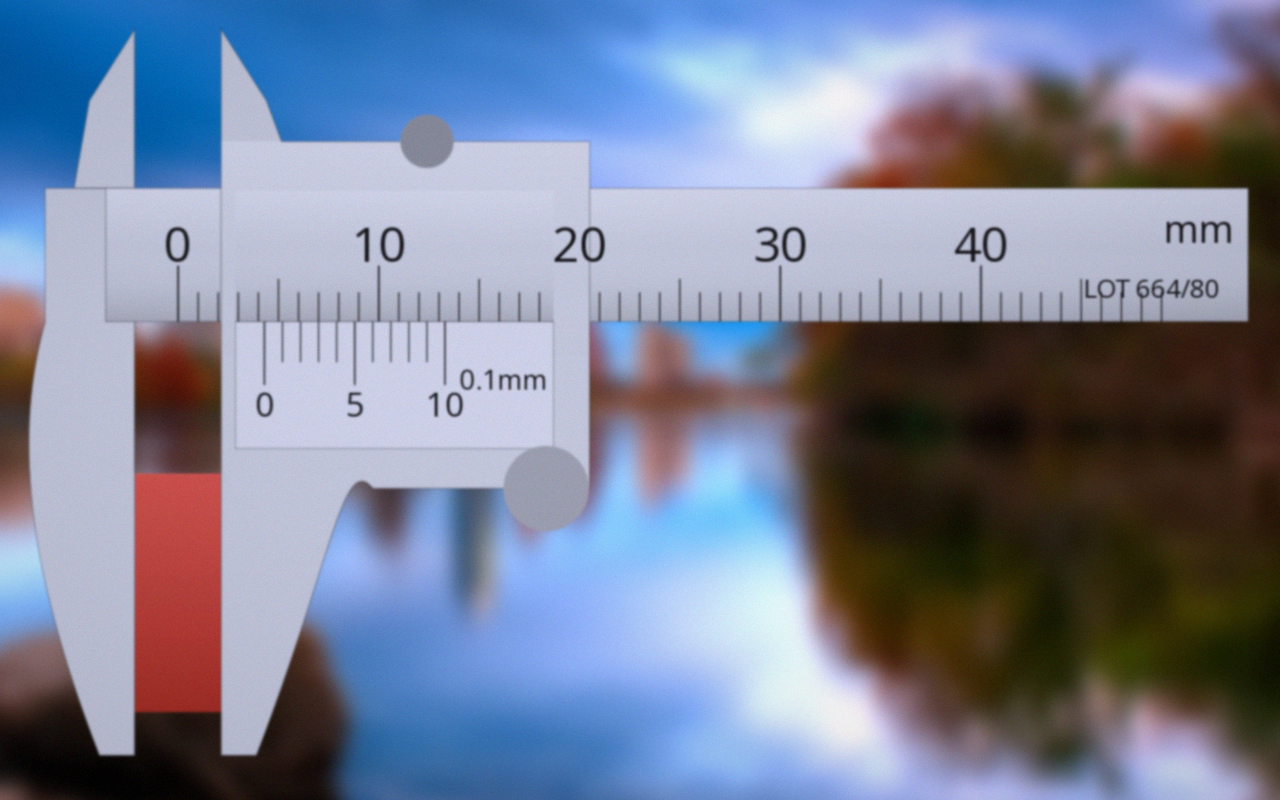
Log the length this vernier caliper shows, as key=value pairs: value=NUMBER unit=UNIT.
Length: value=4.3 unit=mm
